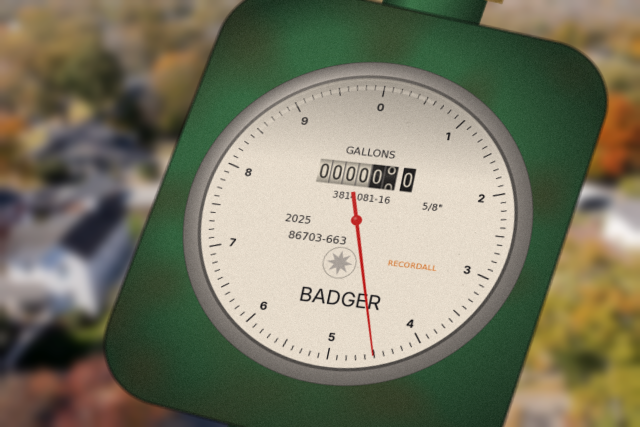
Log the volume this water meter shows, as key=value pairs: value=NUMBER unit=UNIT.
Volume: value=84.5 unit=gal
